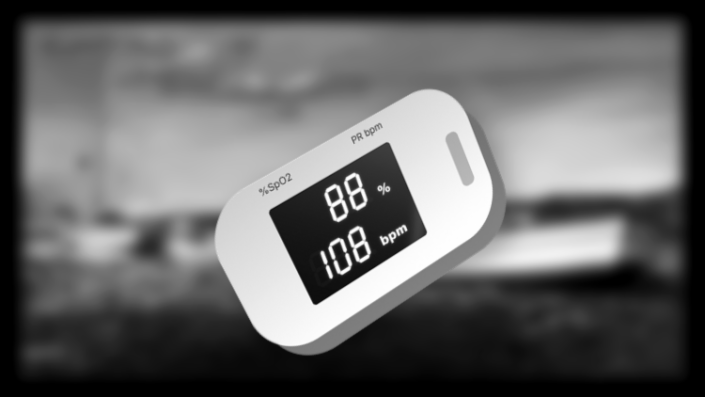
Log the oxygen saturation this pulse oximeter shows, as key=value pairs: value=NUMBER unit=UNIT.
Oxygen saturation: value=88 unit=%
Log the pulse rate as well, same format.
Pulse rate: value=108 unit=bpm
